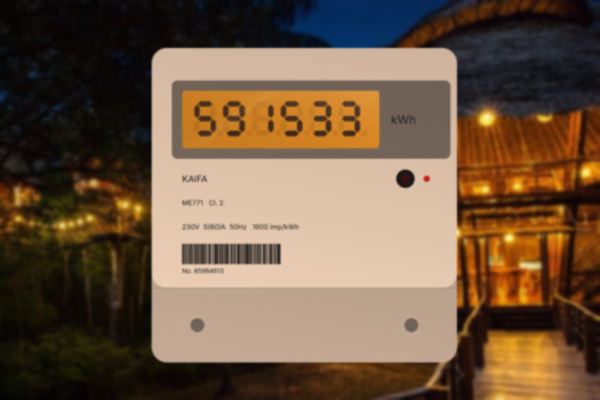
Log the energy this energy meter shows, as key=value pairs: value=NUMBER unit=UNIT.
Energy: value=591533 unit=kWh
